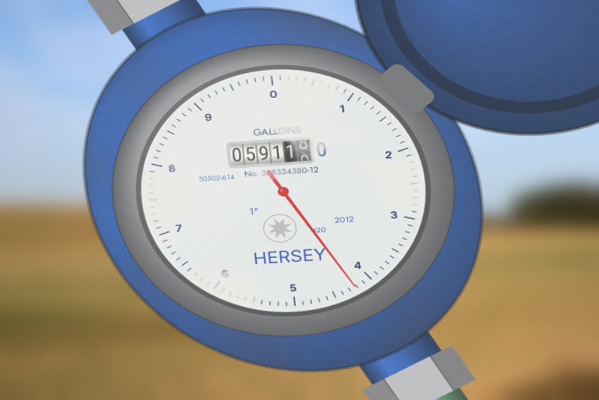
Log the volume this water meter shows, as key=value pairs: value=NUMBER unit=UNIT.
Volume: value=591184.2 unit=gal
